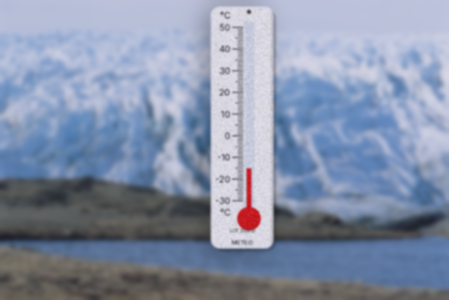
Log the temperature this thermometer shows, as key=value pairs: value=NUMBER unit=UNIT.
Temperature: value=-15 unit=°C
